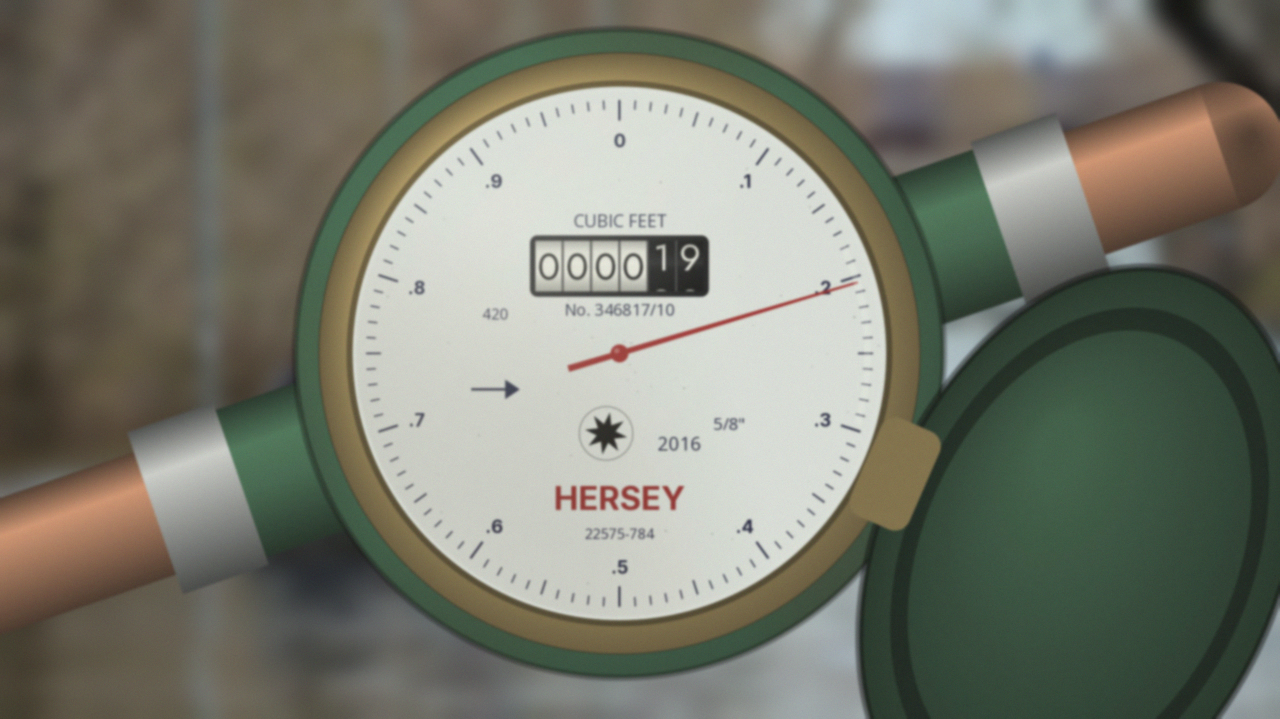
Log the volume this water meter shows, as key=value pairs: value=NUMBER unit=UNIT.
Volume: value=19.20 unit=ft³
